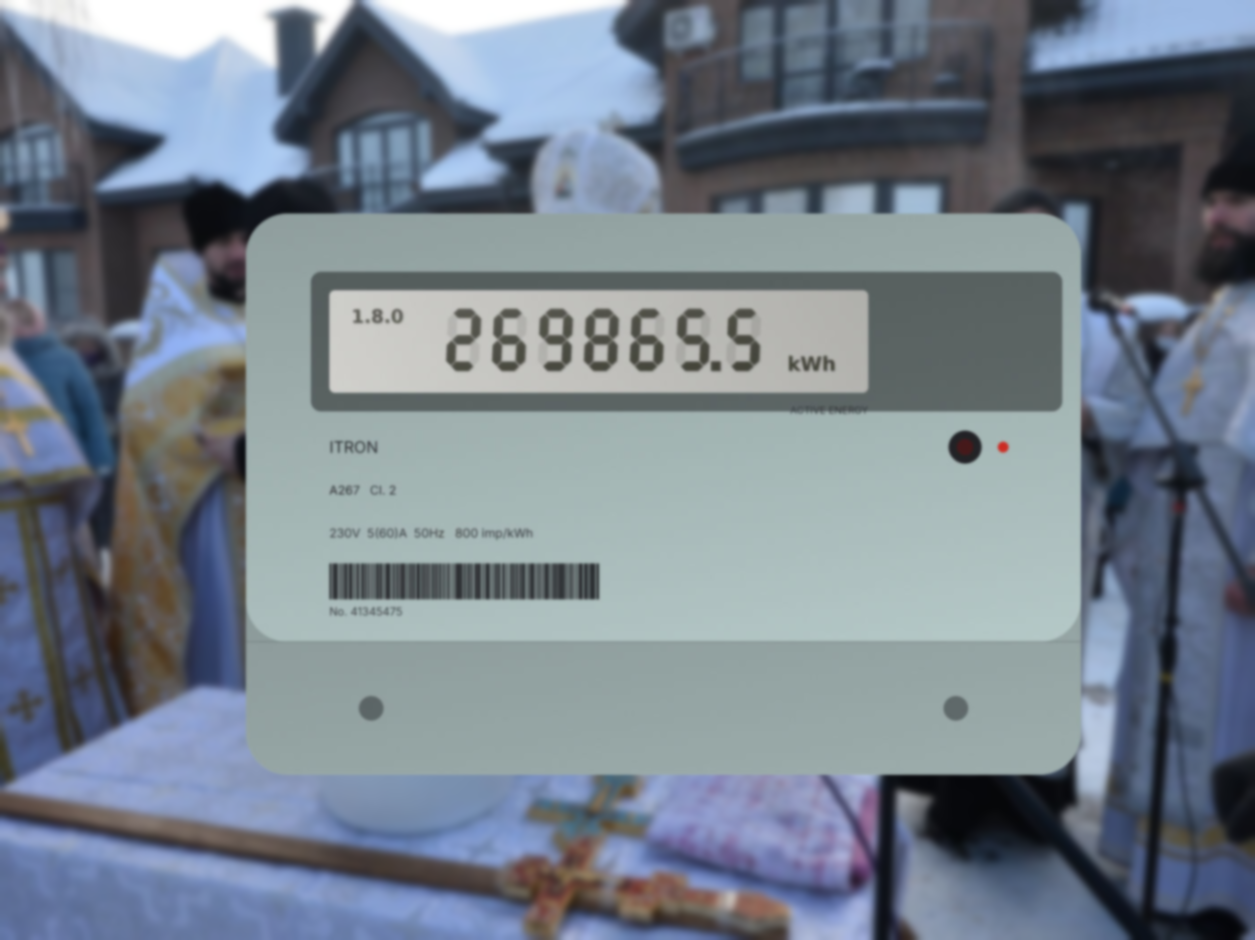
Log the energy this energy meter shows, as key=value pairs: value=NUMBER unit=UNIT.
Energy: value=269865.5 unit=kWh
